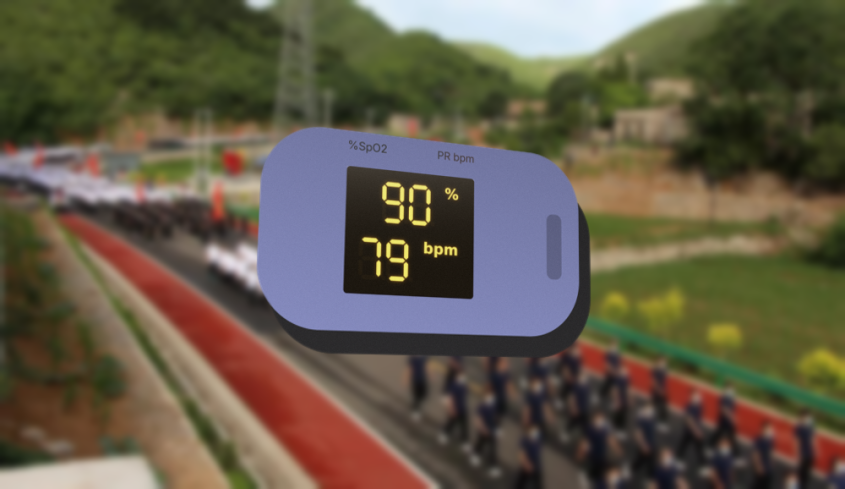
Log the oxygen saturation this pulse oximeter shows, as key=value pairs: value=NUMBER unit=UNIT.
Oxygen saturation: value=90 unit=%
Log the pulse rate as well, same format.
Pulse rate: value=79 unit=bpm
